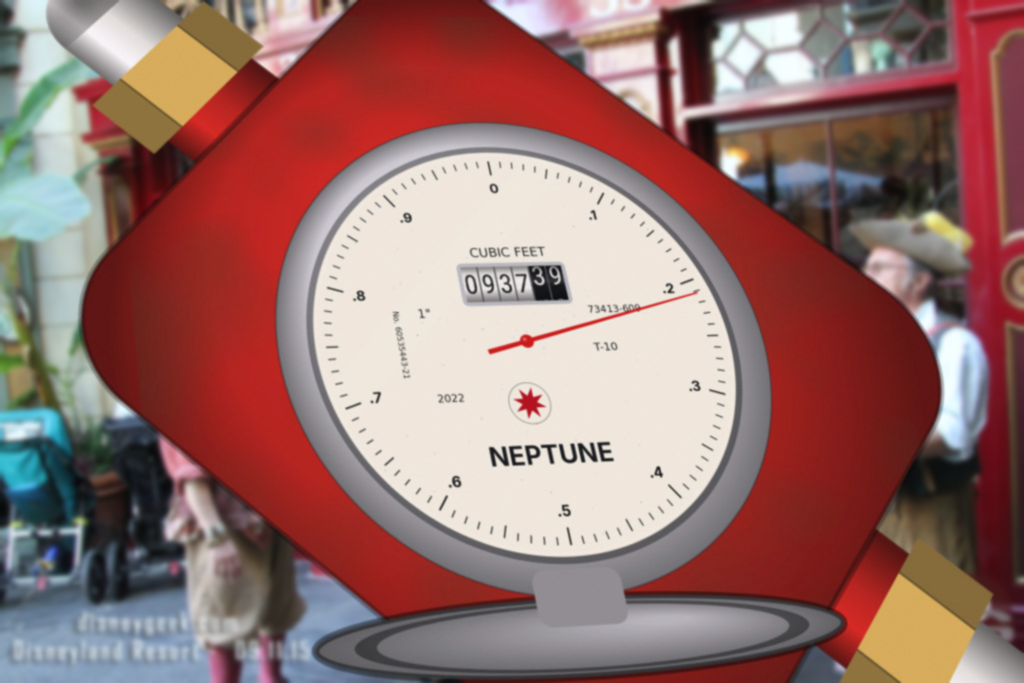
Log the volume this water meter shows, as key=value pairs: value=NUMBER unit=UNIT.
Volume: value=93739.21 unit=ft³
